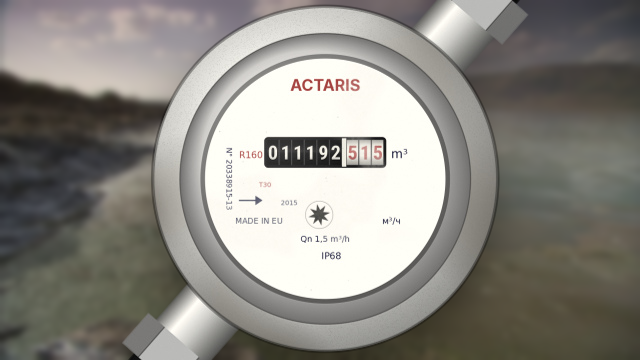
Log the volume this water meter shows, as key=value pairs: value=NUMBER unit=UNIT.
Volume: value=11192.515 unit=m³
